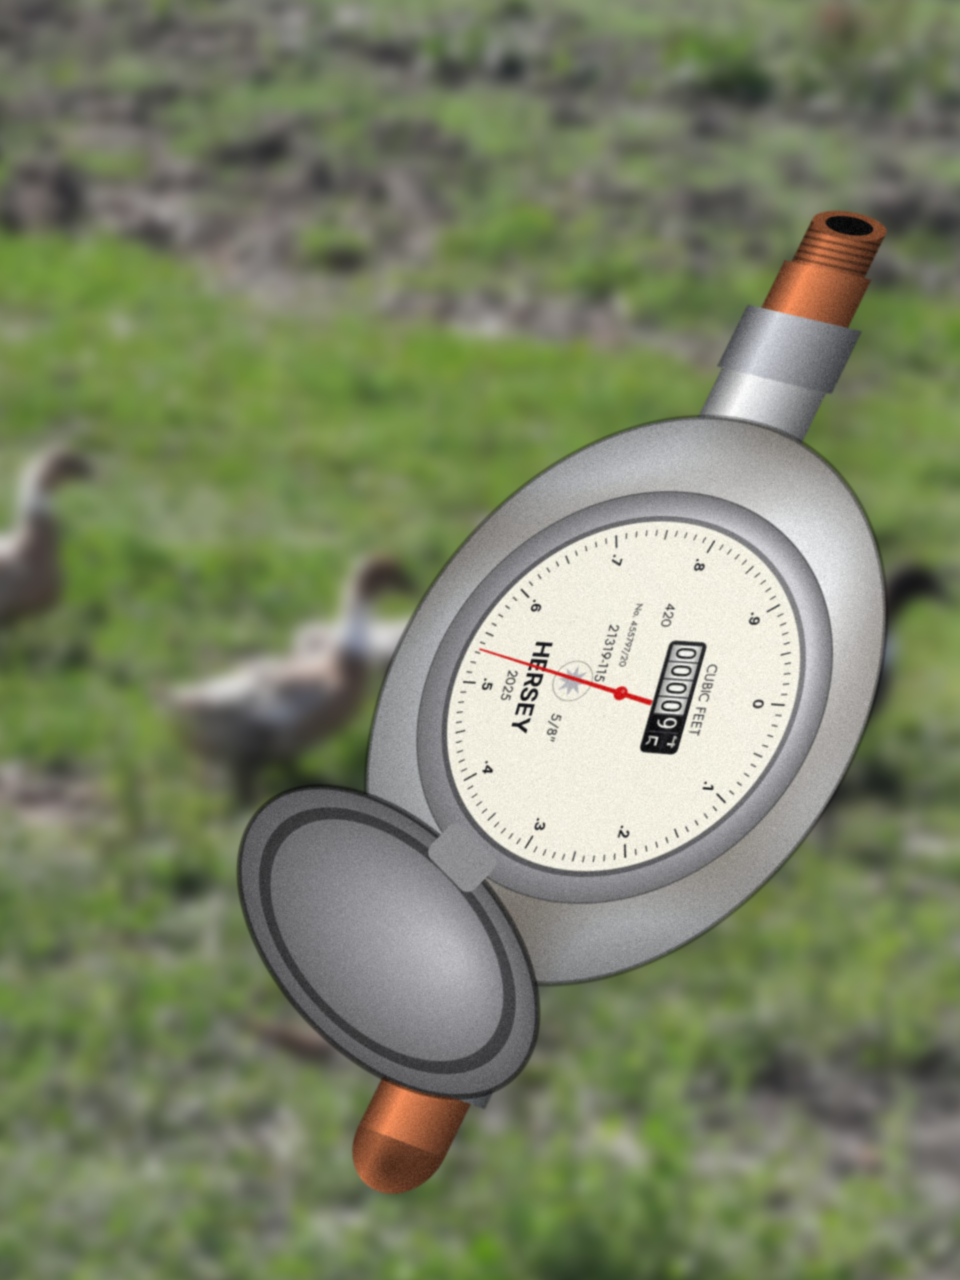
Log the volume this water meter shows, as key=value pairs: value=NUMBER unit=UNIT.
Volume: value=94.53 unit=ft³
